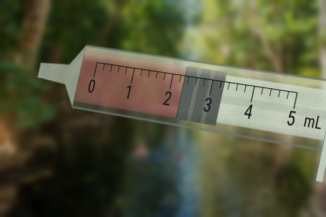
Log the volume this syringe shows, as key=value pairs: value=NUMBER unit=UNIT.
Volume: value=2.3 unit=mL
